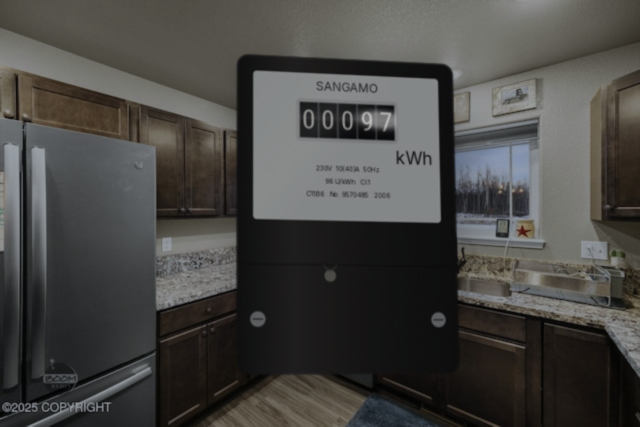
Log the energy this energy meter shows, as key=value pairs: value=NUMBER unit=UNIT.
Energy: value=97 unit=kWh
